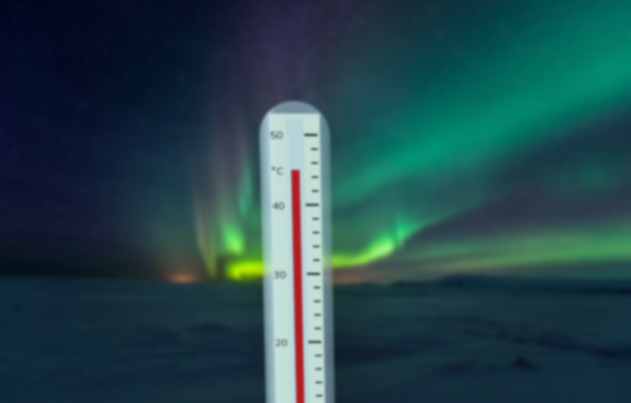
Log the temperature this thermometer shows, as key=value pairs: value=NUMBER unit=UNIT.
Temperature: value=45 unit=°C
